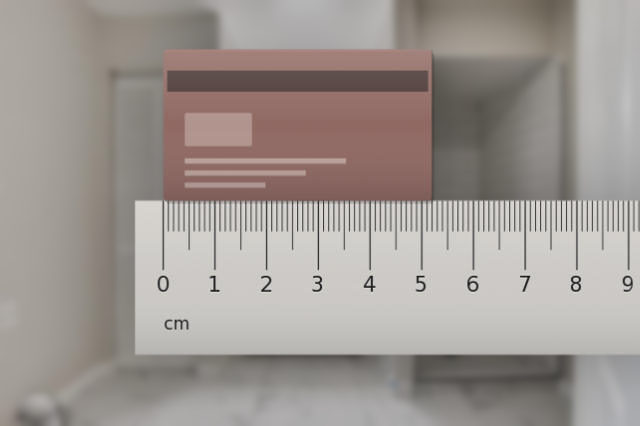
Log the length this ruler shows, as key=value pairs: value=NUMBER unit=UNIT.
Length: value=5.2 unit=cm
